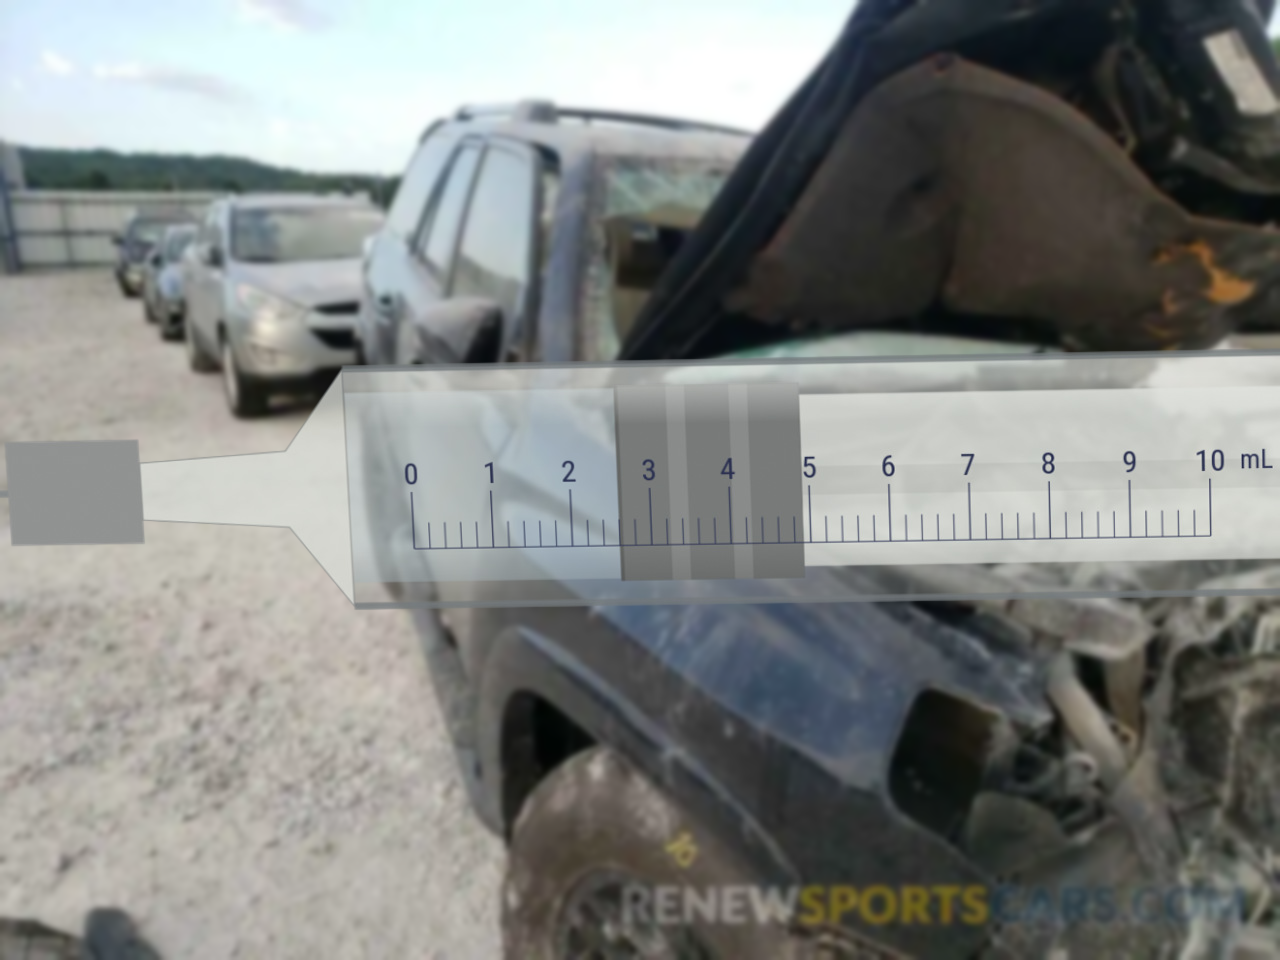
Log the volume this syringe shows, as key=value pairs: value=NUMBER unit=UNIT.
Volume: value=2.6 unit=mL
